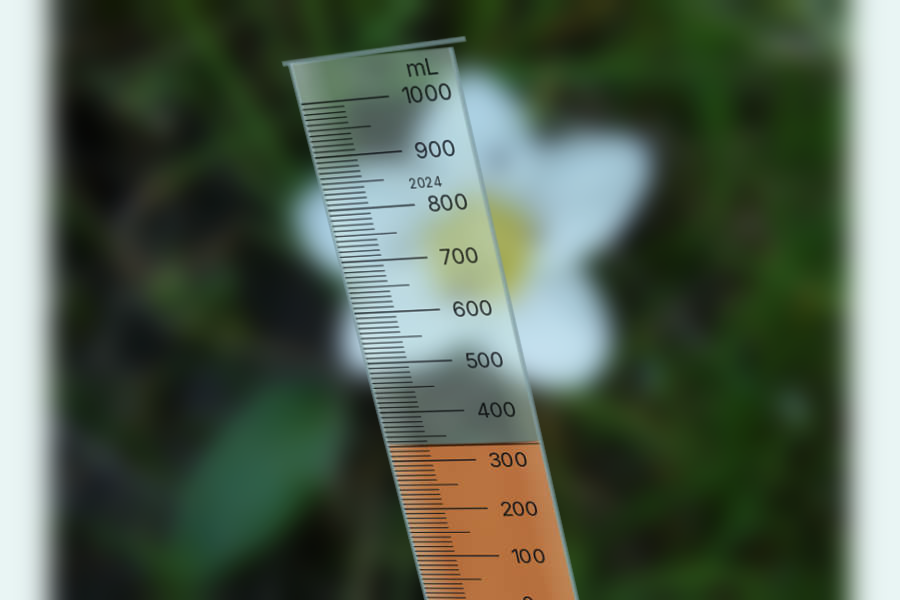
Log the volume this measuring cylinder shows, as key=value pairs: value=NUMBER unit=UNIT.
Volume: value=330 unit=mL
